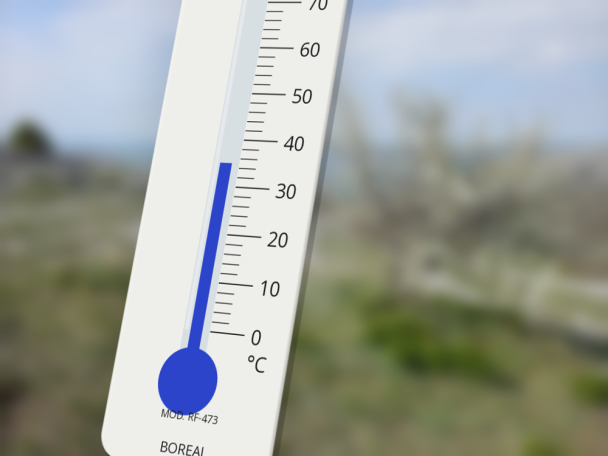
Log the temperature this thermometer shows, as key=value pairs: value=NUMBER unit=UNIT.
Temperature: value=35 unit=°C
